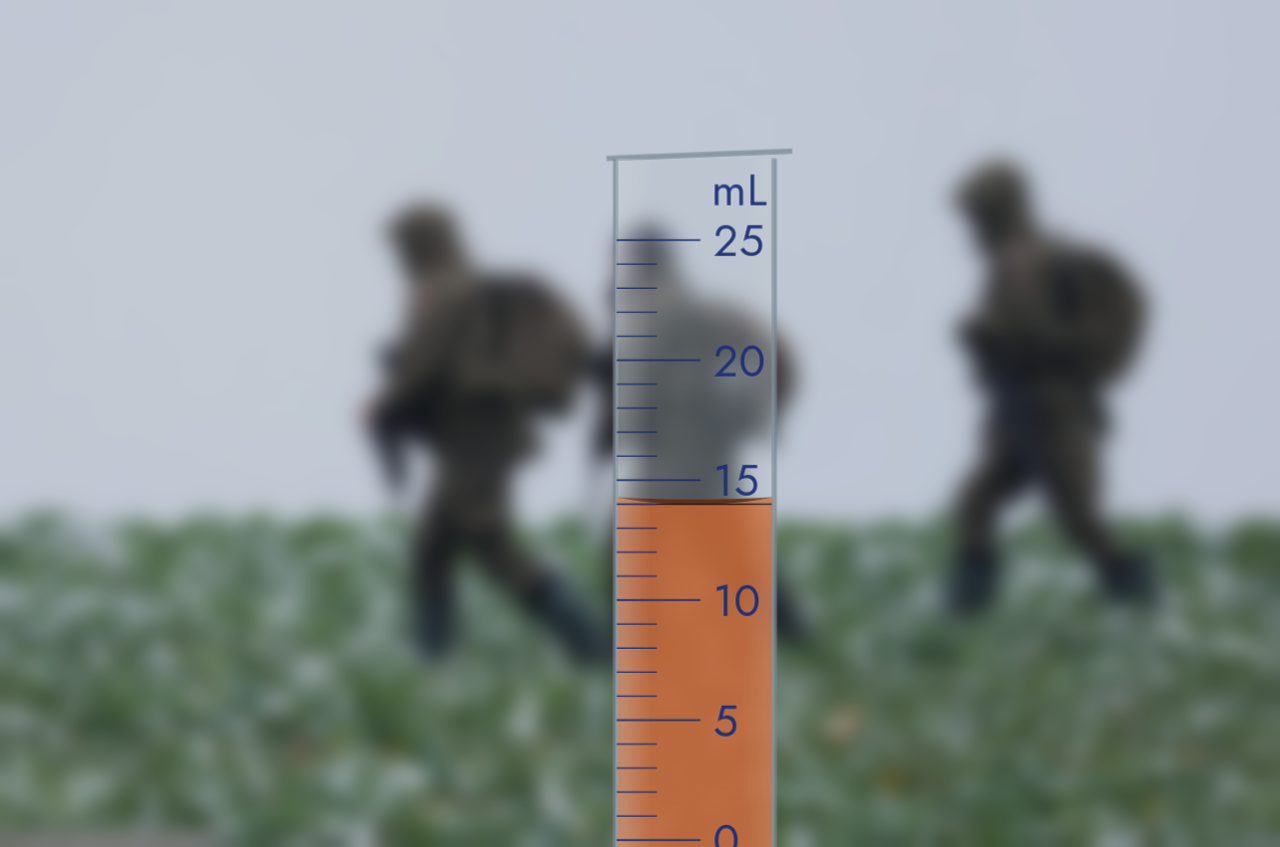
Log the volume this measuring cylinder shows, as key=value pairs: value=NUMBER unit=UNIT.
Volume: value=14 unit=mL
